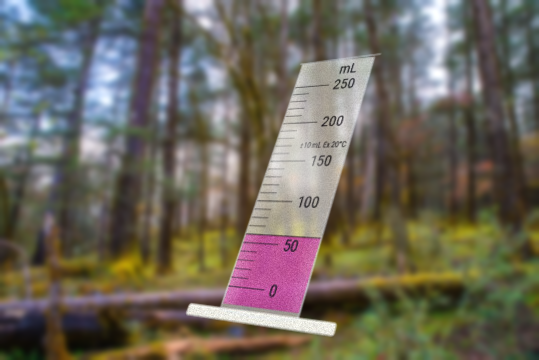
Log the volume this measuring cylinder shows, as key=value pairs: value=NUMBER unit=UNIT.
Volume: value=60 unit=mL
